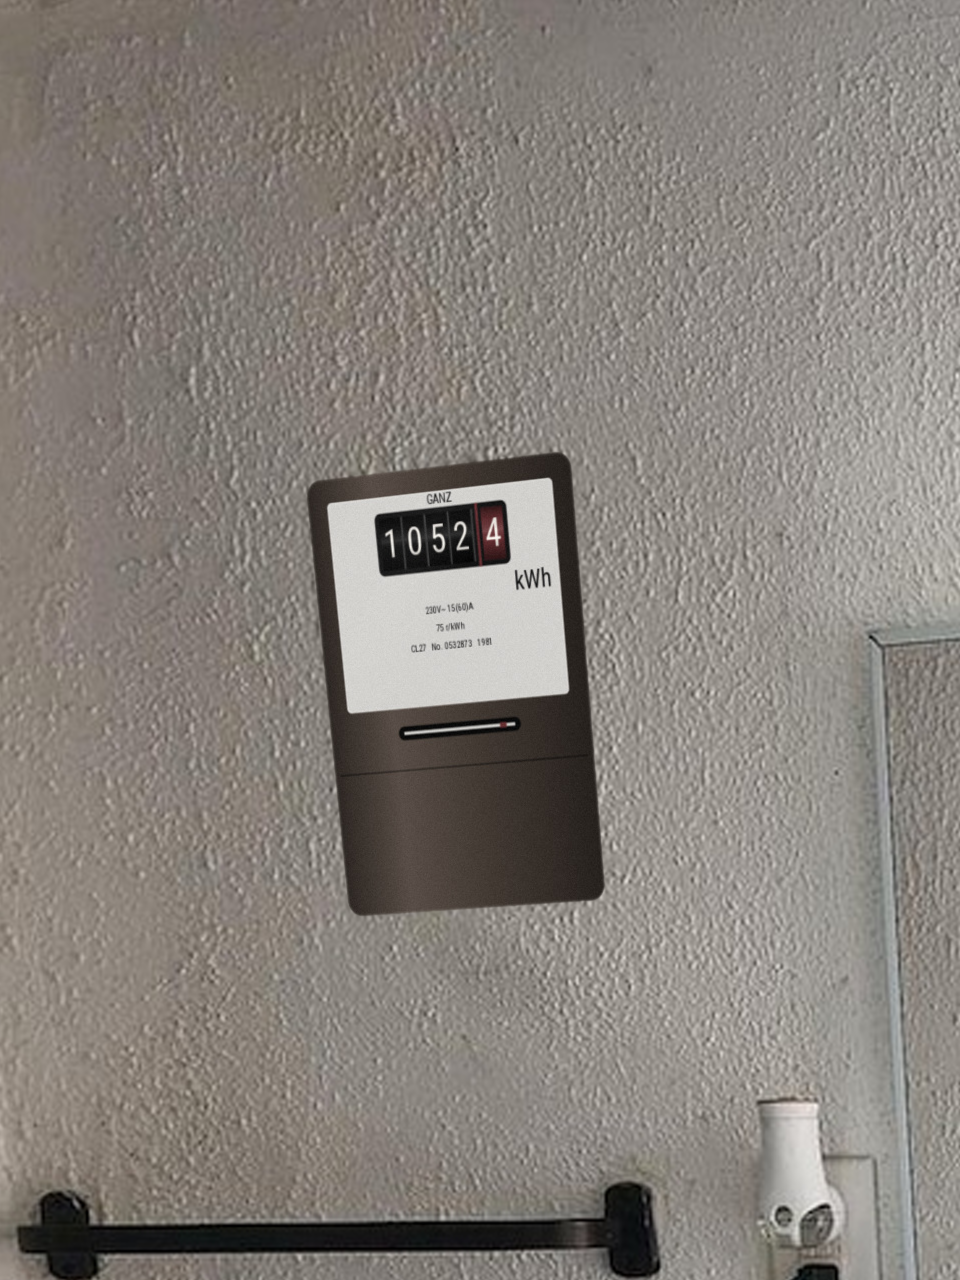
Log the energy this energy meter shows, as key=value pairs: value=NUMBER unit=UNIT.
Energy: value=1052.4 unit=kWh
